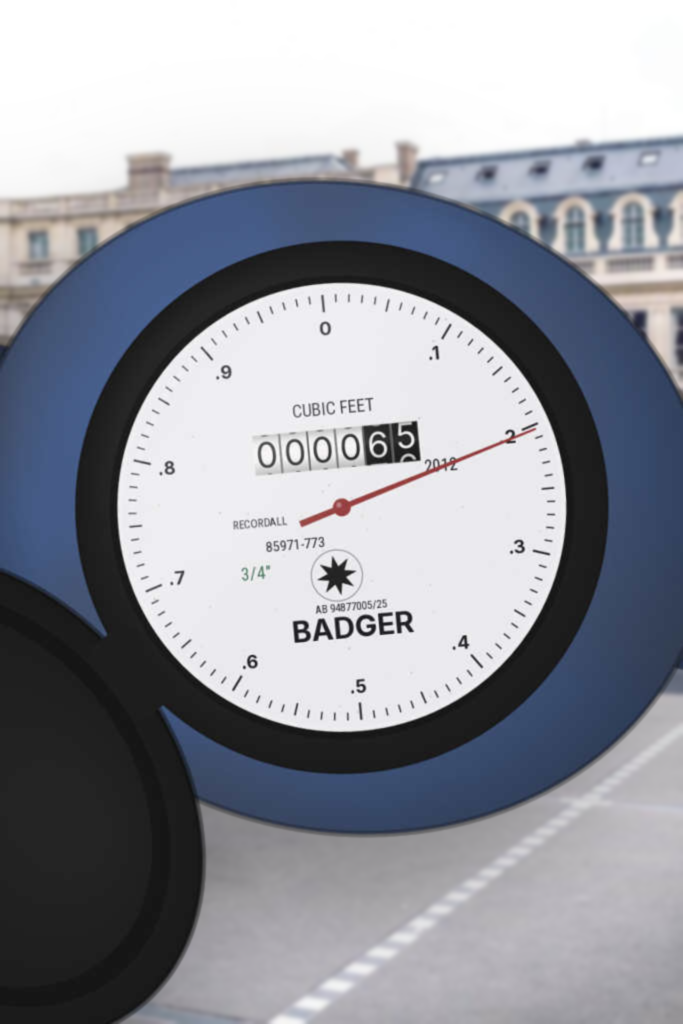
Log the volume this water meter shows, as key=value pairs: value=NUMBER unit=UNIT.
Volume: value=65.20 unit=ft³
